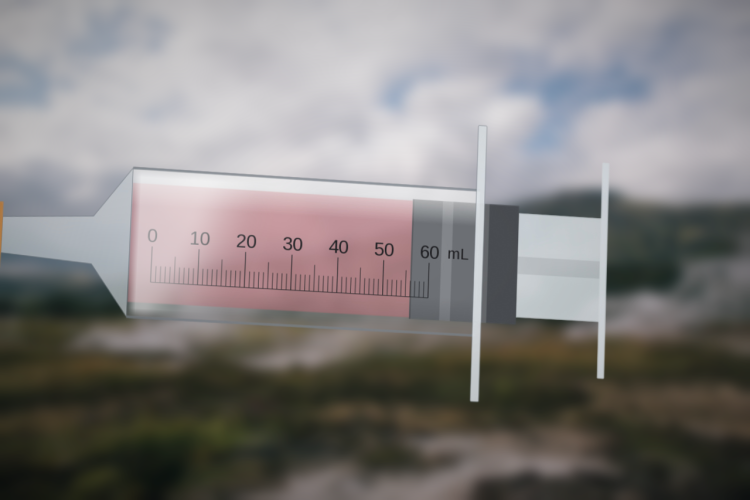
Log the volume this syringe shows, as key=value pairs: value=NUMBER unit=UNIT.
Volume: value=56 unit=mL
